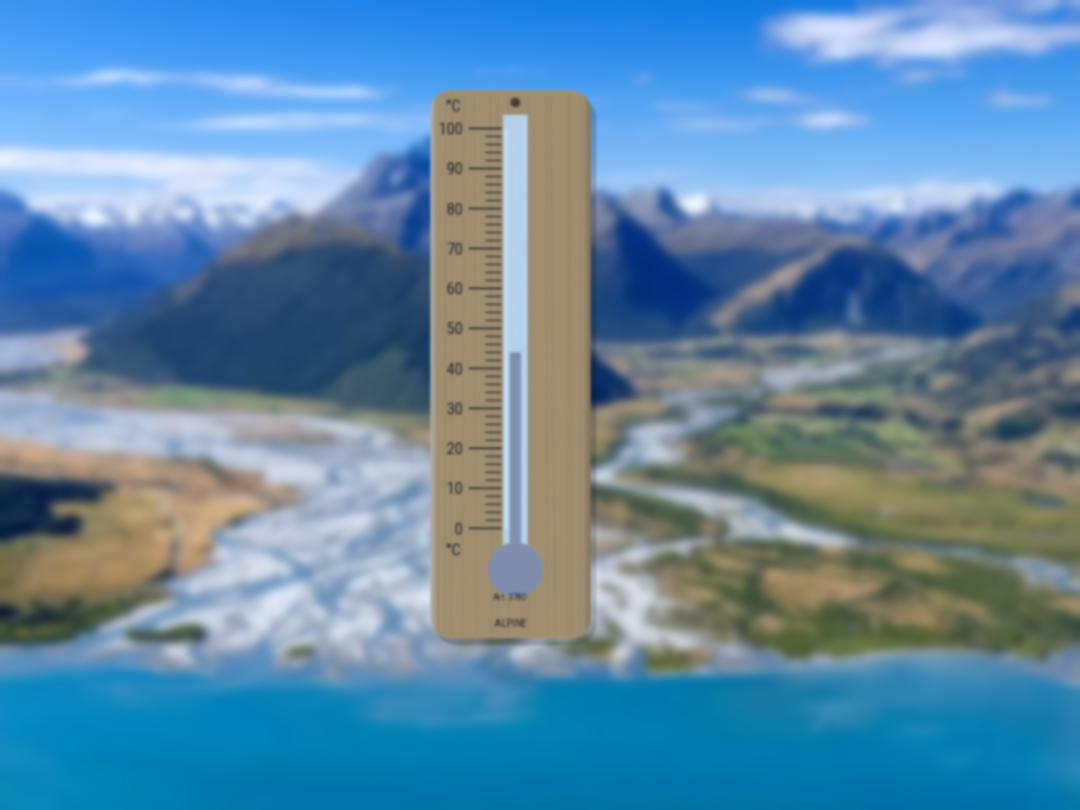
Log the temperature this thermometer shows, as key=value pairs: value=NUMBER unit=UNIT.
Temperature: value=44 unit=°C
